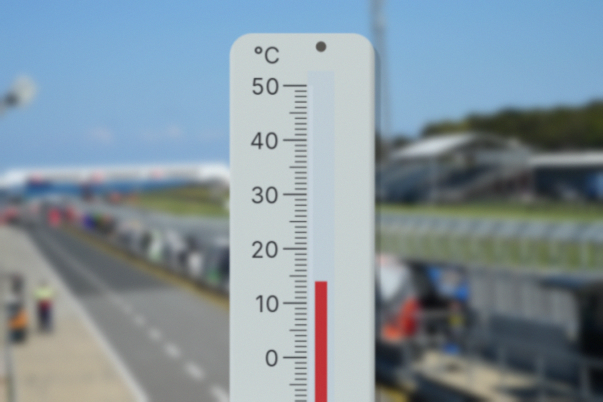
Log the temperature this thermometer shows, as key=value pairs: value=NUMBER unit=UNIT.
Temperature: value=14 unit=°C
